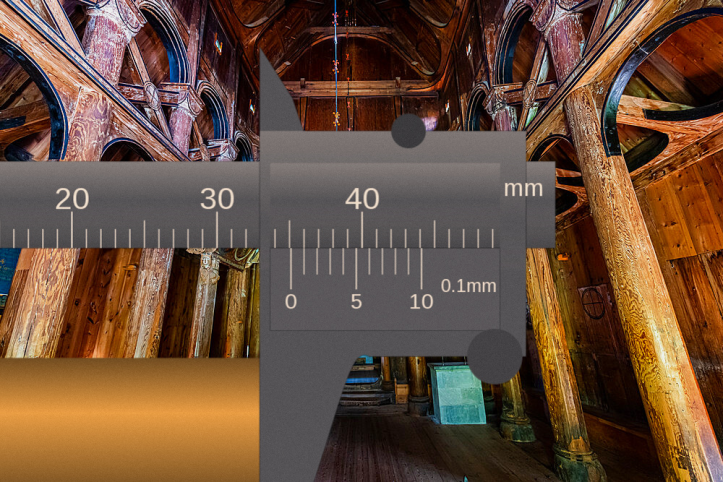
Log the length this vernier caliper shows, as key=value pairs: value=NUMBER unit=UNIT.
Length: value=35.1 unit=mm
